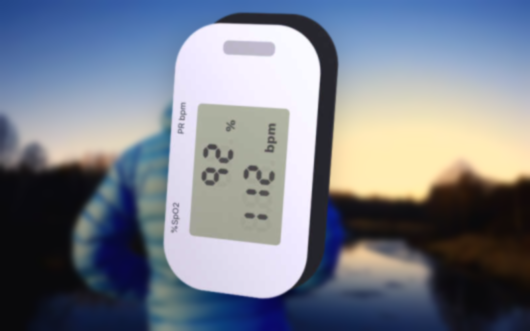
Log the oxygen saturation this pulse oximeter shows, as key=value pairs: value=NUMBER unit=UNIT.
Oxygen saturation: value=92 unit=%
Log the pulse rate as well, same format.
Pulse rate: value=112 unit=bpm
